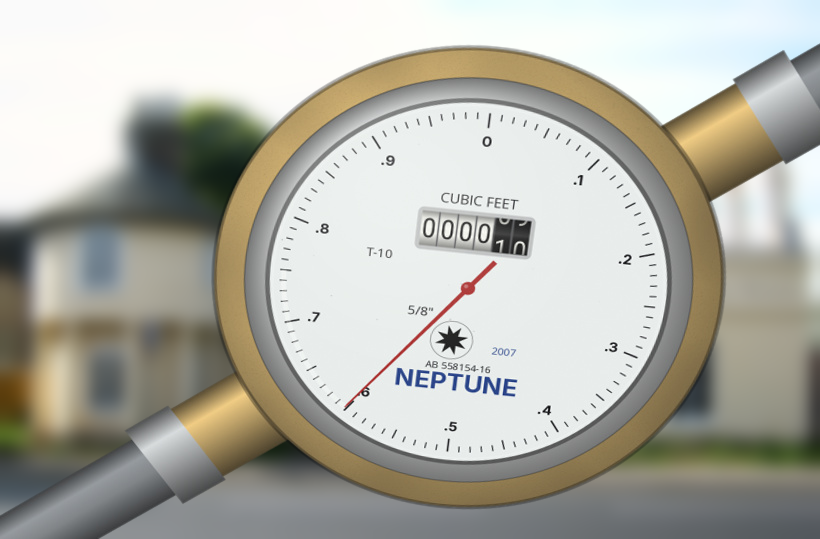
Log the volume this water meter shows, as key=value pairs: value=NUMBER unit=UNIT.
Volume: value=9.60 unit=ft³
